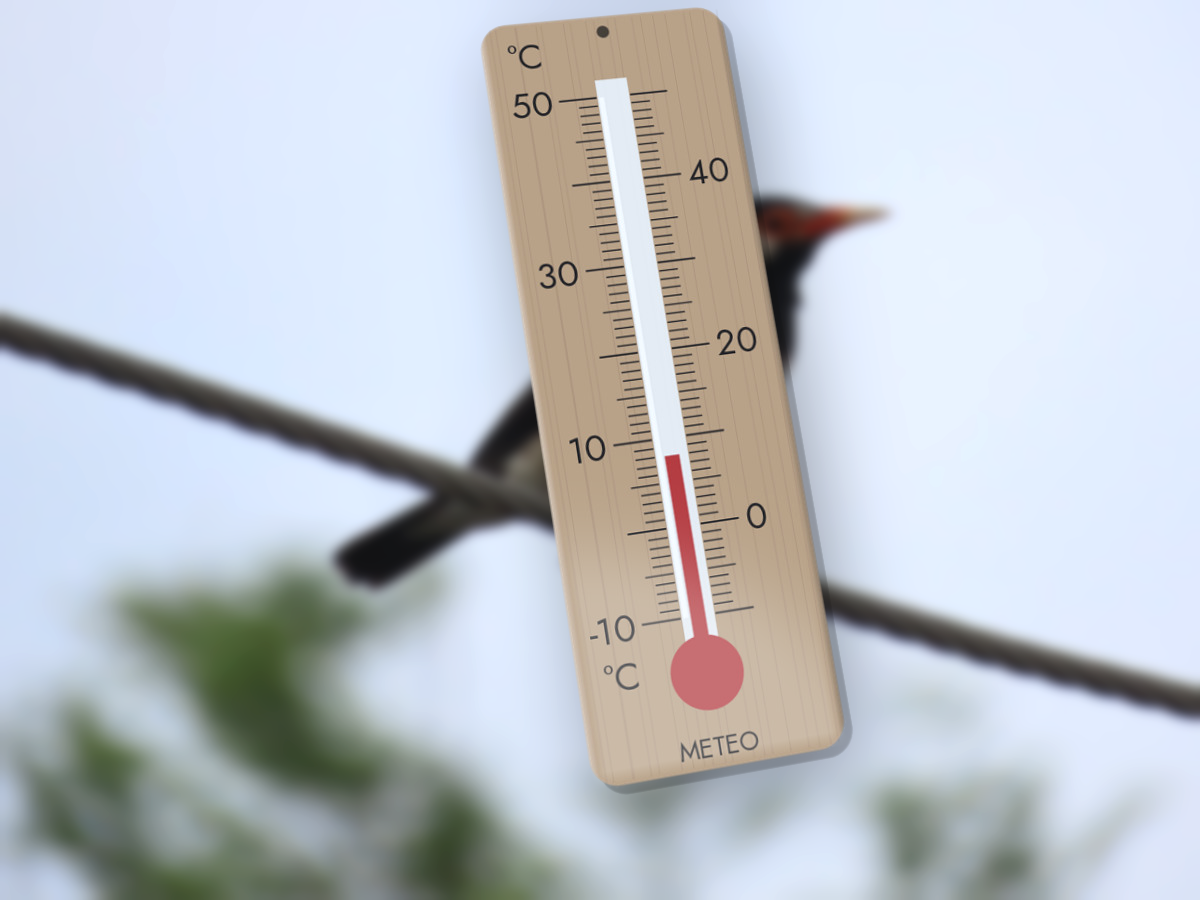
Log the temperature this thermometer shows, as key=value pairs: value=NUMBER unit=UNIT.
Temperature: value=8 unit=°C
